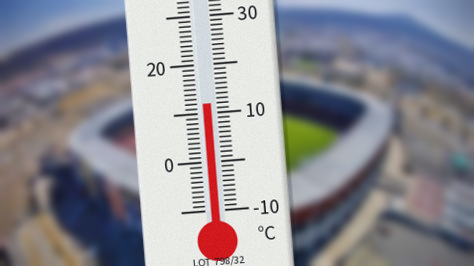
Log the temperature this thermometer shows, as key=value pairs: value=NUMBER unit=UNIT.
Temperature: value=12 unit=°C
